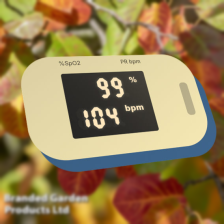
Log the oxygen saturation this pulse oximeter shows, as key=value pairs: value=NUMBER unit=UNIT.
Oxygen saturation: value=99 unit=%
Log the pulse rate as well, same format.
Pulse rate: value=104 unit=bpm
